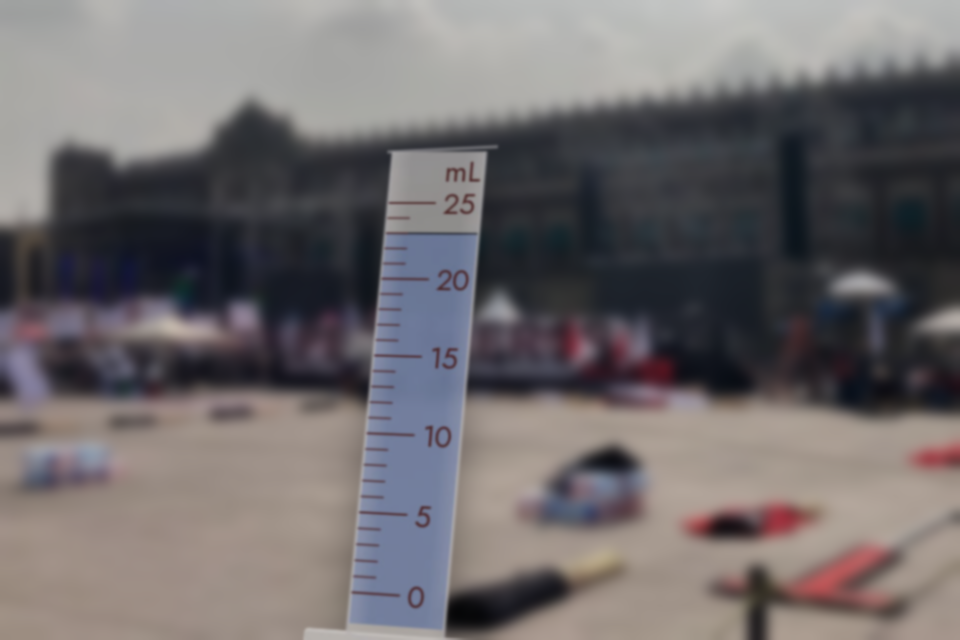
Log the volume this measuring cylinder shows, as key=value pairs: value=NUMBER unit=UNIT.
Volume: value=23 unit=mL
